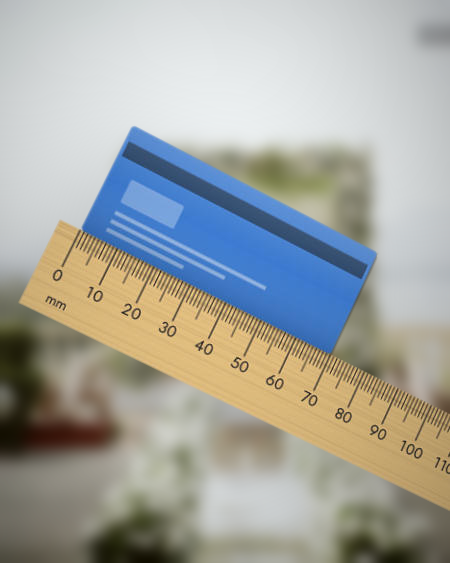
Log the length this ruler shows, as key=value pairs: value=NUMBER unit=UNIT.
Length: value=70 unit=mm
